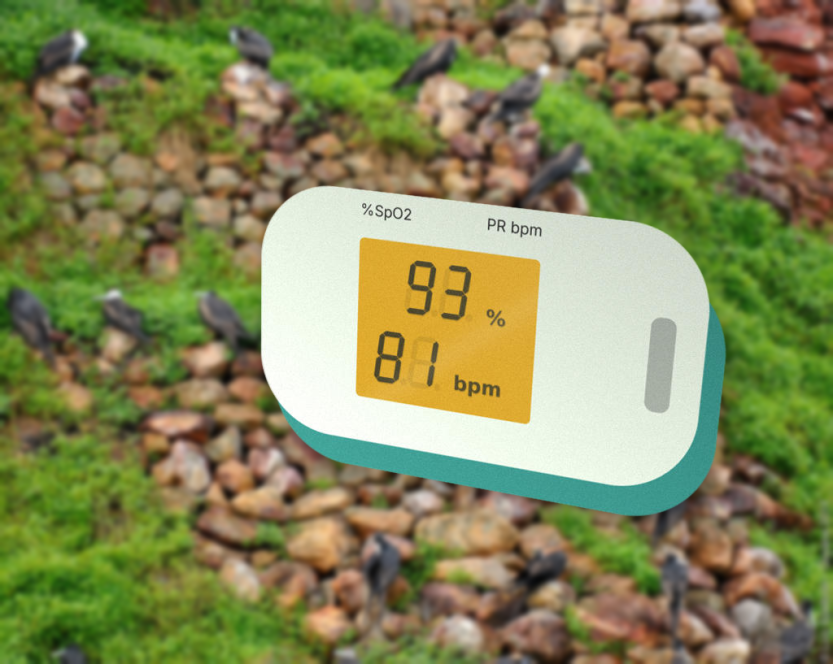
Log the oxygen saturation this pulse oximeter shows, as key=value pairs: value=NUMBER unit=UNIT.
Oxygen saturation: value=93 unit=%
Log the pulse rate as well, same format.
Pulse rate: value=81 unit=bpm
